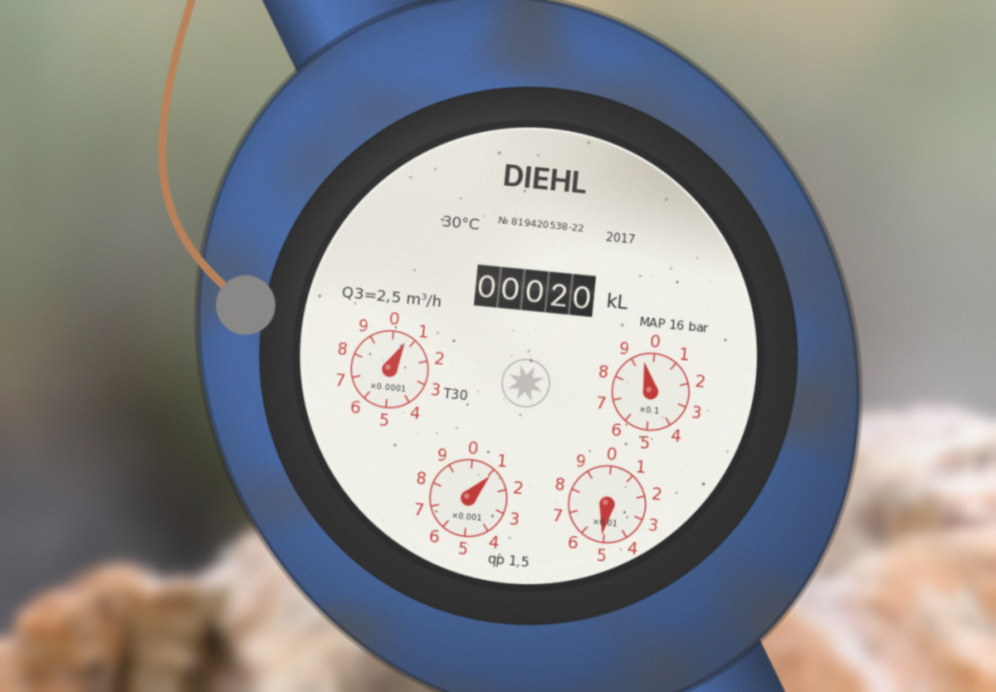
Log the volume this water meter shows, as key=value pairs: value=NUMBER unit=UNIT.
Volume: value=19.9510 unit=kL
